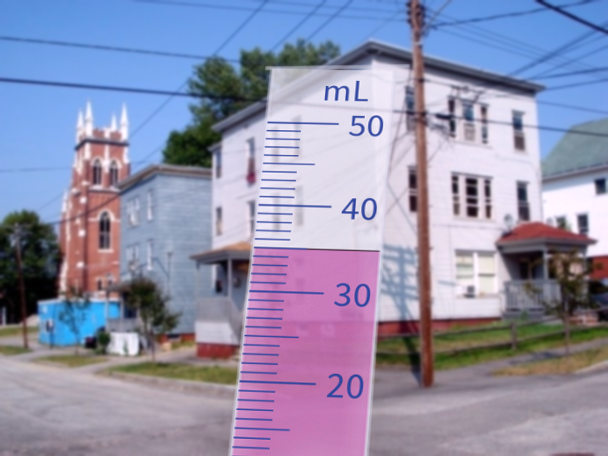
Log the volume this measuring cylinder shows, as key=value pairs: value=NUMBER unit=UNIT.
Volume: value=35 unit=mL
